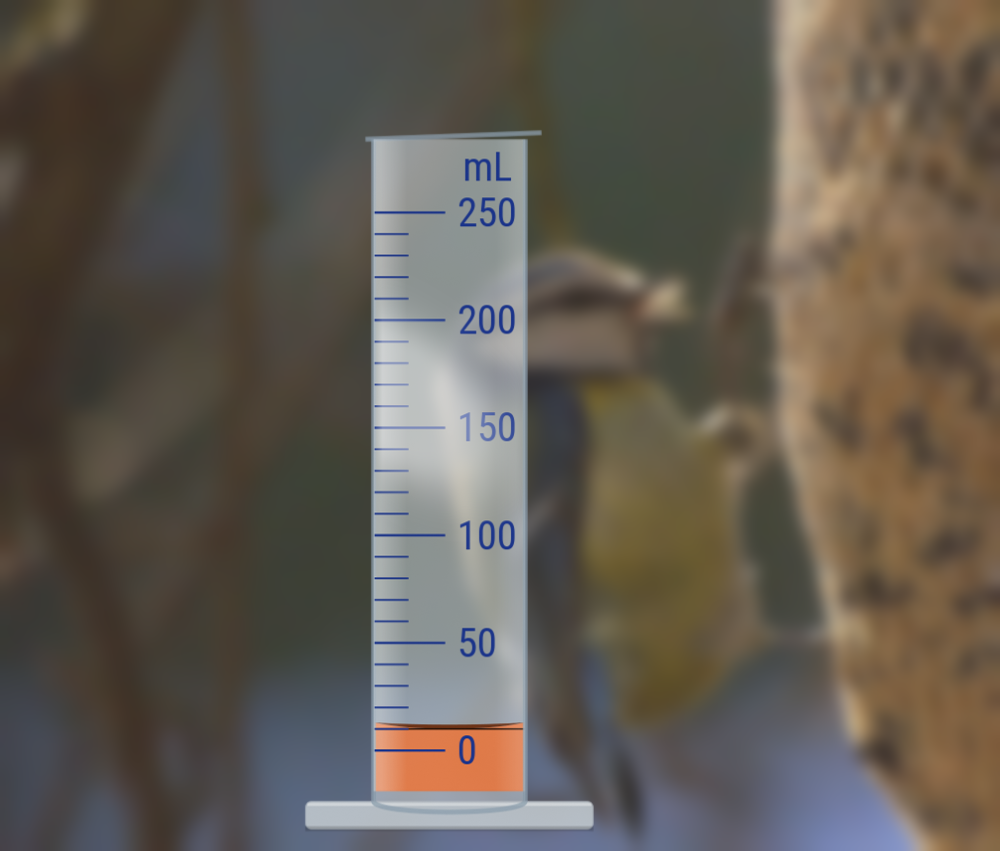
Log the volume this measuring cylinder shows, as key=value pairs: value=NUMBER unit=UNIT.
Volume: value=10 unit=mL
